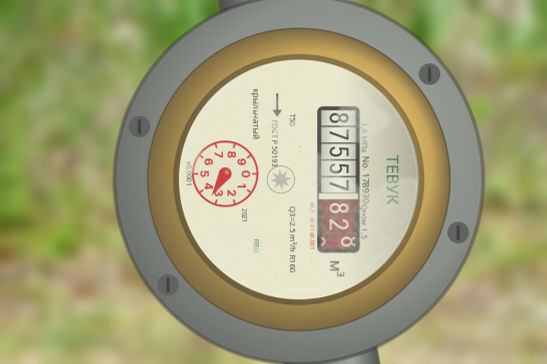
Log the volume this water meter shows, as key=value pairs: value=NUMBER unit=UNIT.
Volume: value=87557.8283 unit=m³
